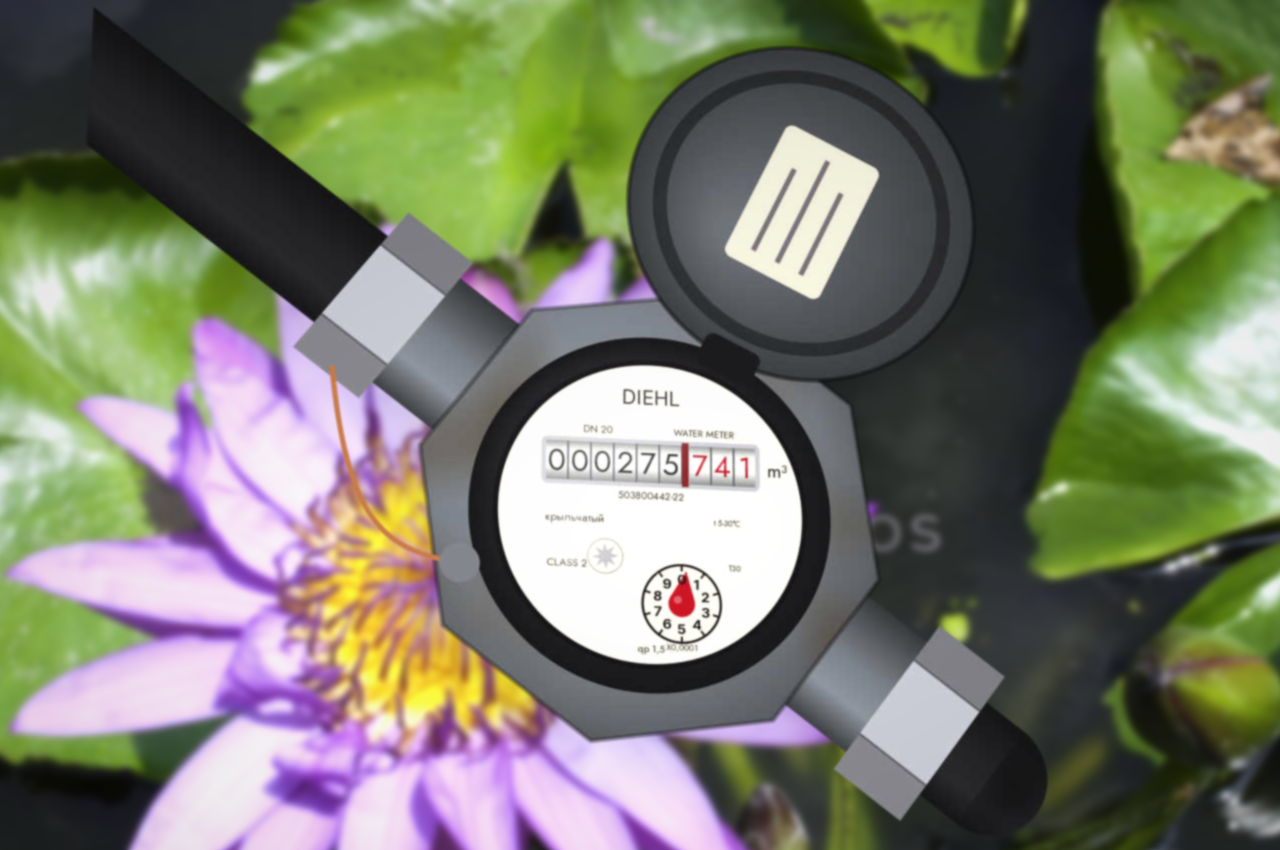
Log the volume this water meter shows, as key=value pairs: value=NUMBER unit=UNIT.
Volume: value=275.7410 unit=m³
